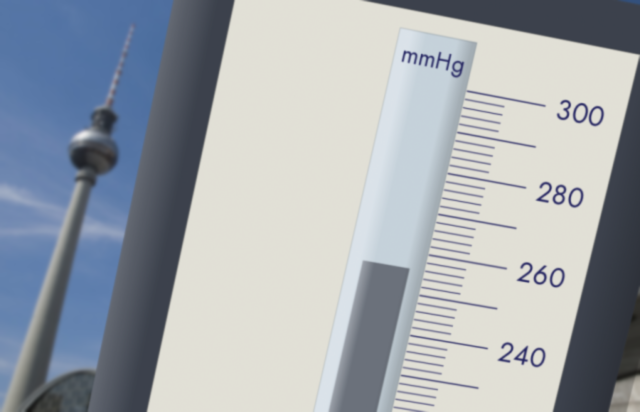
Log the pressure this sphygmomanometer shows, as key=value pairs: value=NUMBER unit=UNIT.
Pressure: value=256 unit=mmHg
